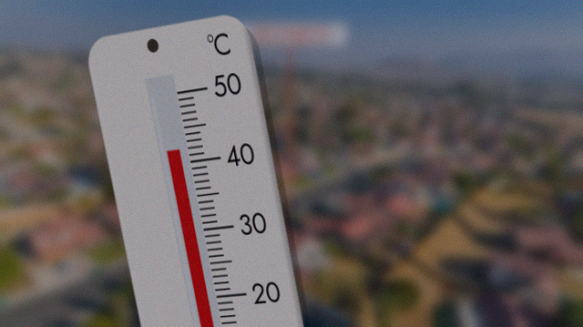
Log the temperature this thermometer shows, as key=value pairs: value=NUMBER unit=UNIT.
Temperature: value=42 unit=°C
